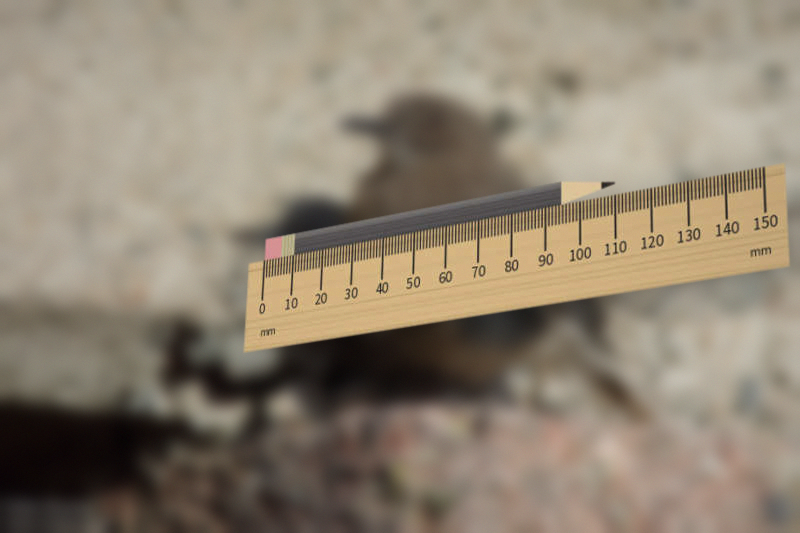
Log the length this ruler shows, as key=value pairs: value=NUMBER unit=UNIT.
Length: value=110 unit=mm
